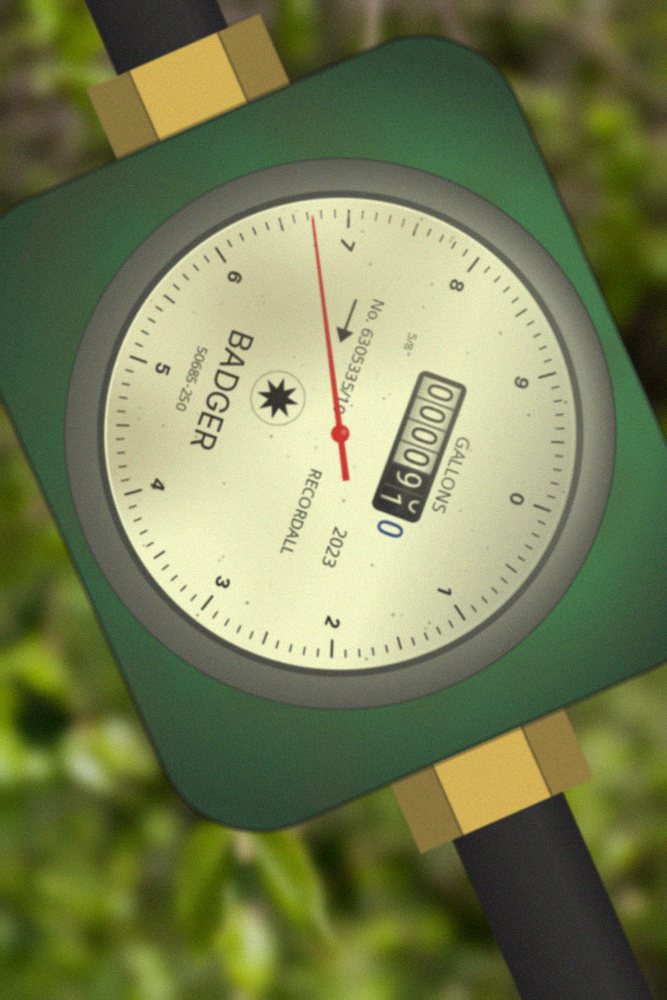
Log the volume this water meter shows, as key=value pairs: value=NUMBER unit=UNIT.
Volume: value=906.7 unit=gal
